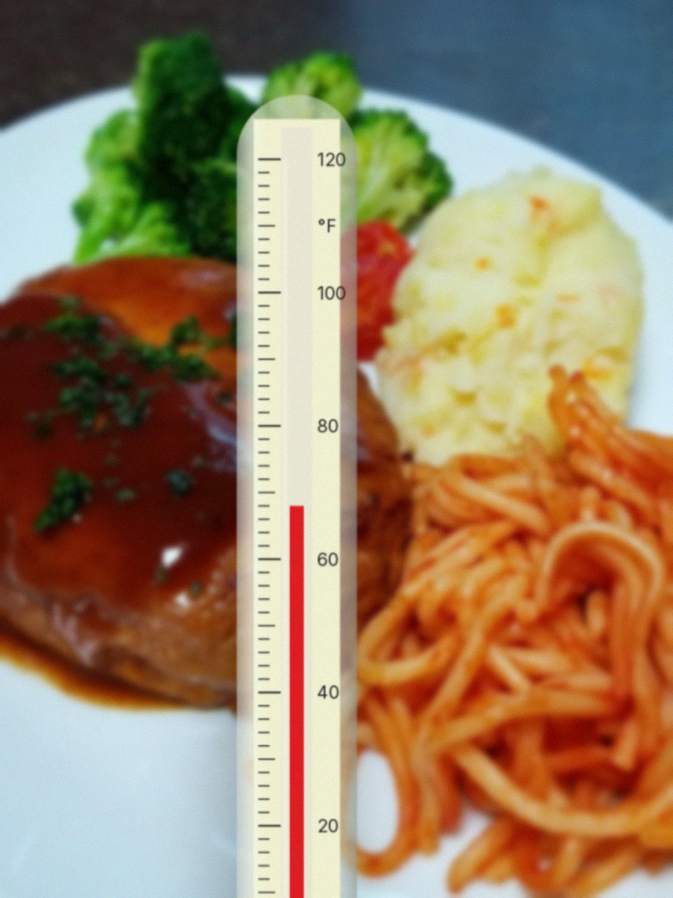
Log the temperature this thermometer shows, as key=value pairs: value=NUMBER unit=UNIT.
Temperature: value=68 unit=°F
